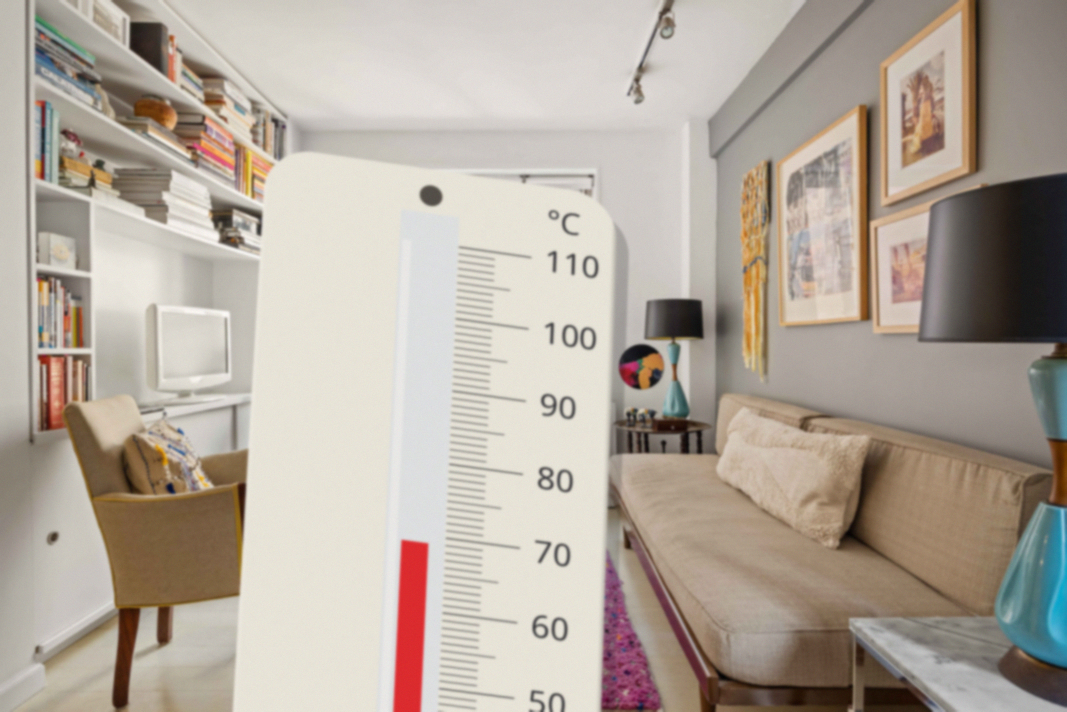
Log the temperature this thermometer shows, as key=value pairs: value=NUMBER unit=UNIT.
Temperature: value=69 unit=°C
